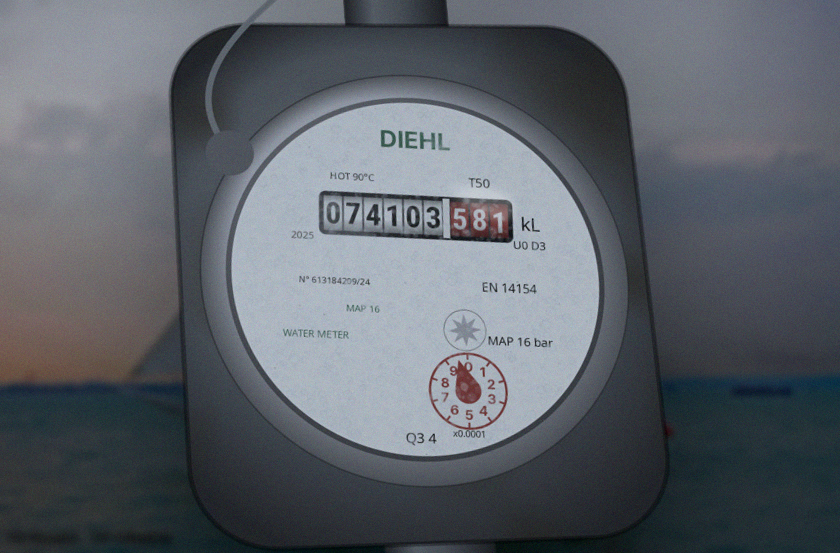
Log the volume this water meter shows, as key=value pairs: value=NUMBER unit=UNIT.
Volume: value=74103.5809 unit=kL
